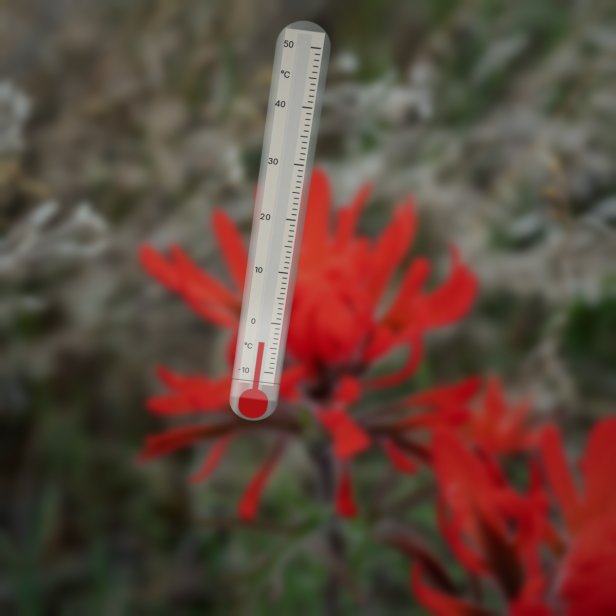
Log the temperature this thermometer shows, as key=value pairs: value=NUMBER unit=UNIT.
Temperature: value=-4 unit=°C
